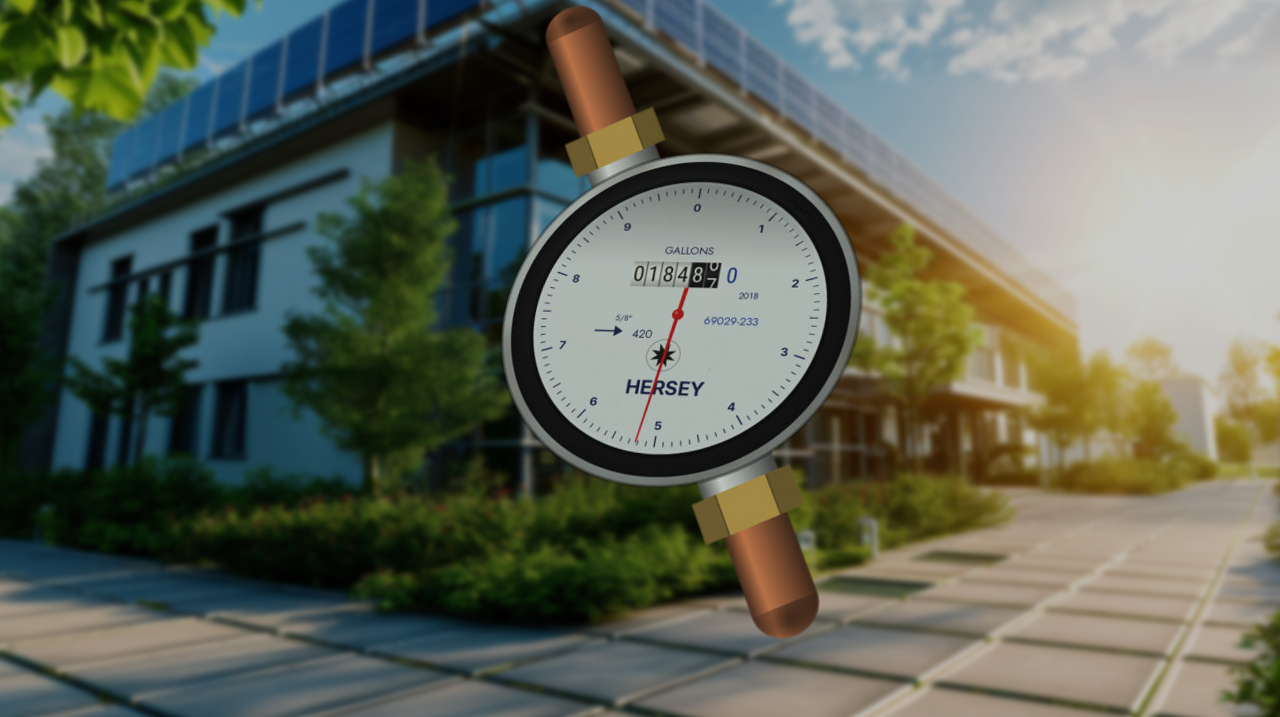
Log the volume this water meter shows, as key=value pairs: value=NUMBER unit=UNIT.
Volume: value=184865.2 unit=gal
